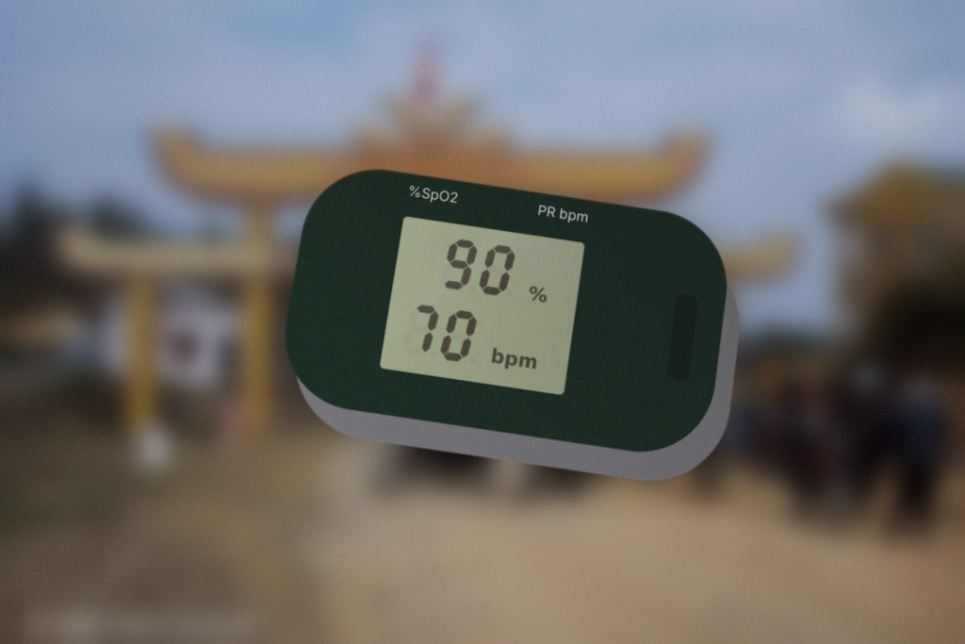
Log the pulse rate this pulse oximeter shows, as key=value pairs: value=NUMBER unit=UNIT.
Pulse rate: value=70 unit=bpm
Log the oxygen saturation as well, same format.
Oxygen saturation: value=90 unit=%
